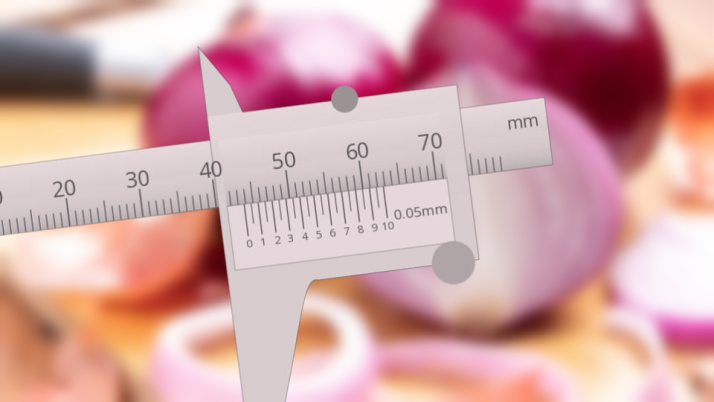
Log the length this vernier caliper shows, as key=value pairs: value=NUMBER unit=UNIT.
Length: value=43.8 unit=mm
